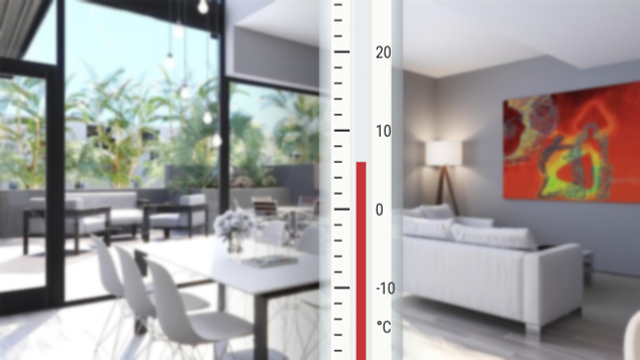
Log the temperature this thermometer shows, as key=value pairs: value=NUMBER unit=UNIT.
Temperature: value=6 unit=°C
